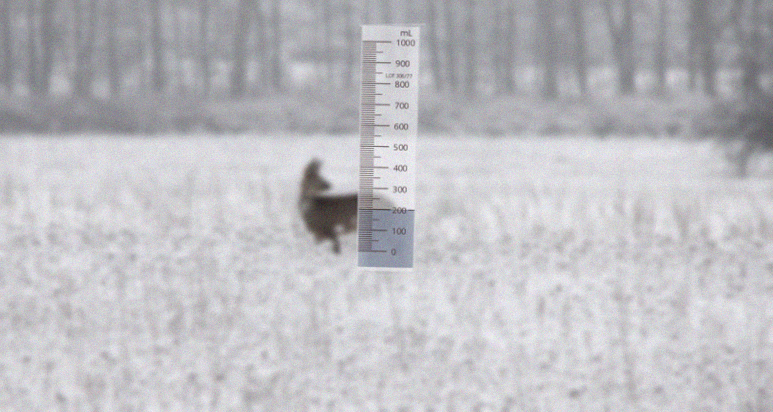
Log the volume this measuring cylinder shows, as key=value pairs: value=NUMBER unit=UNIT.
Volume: value=200 unit=mL
